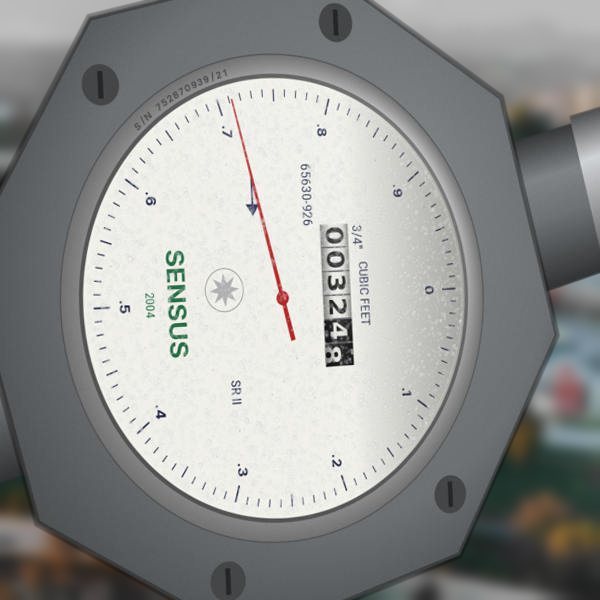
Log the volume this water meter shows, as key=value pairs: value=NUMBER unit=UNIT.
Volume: value=3247.71 unit=ft³
